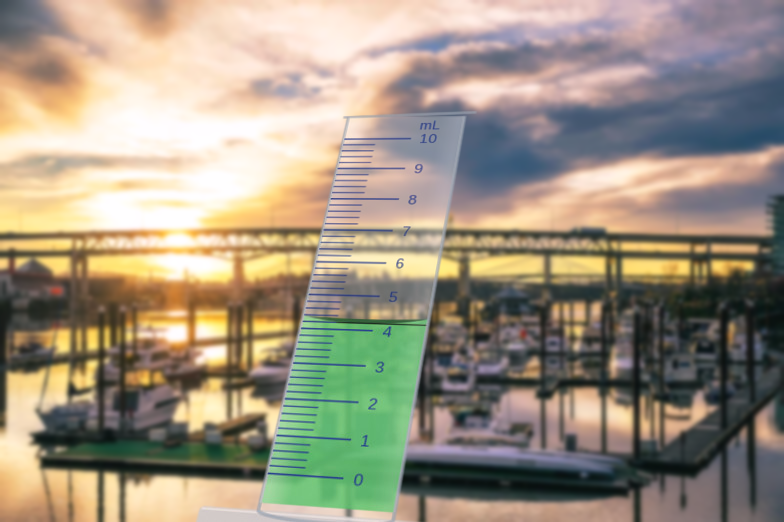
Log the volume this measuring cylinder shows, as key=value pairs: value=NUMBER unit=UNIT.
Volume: value=4.2 unit=mL
